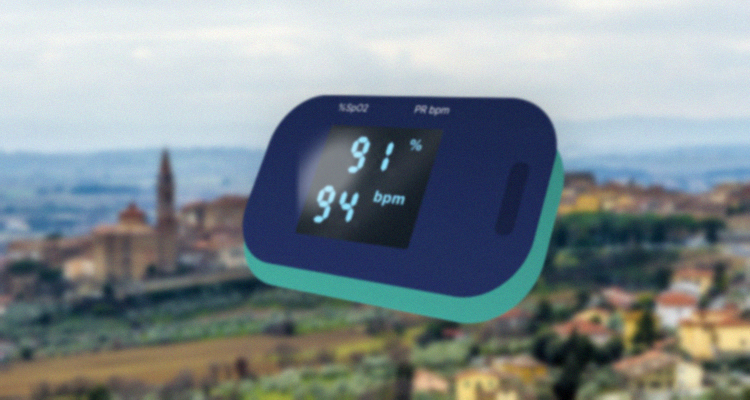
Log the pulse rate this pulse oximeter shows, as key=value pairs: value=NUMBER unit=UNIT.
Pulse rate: value=94 unit=bpm
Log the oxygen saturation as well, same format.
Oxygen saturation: value=91 unit=%
